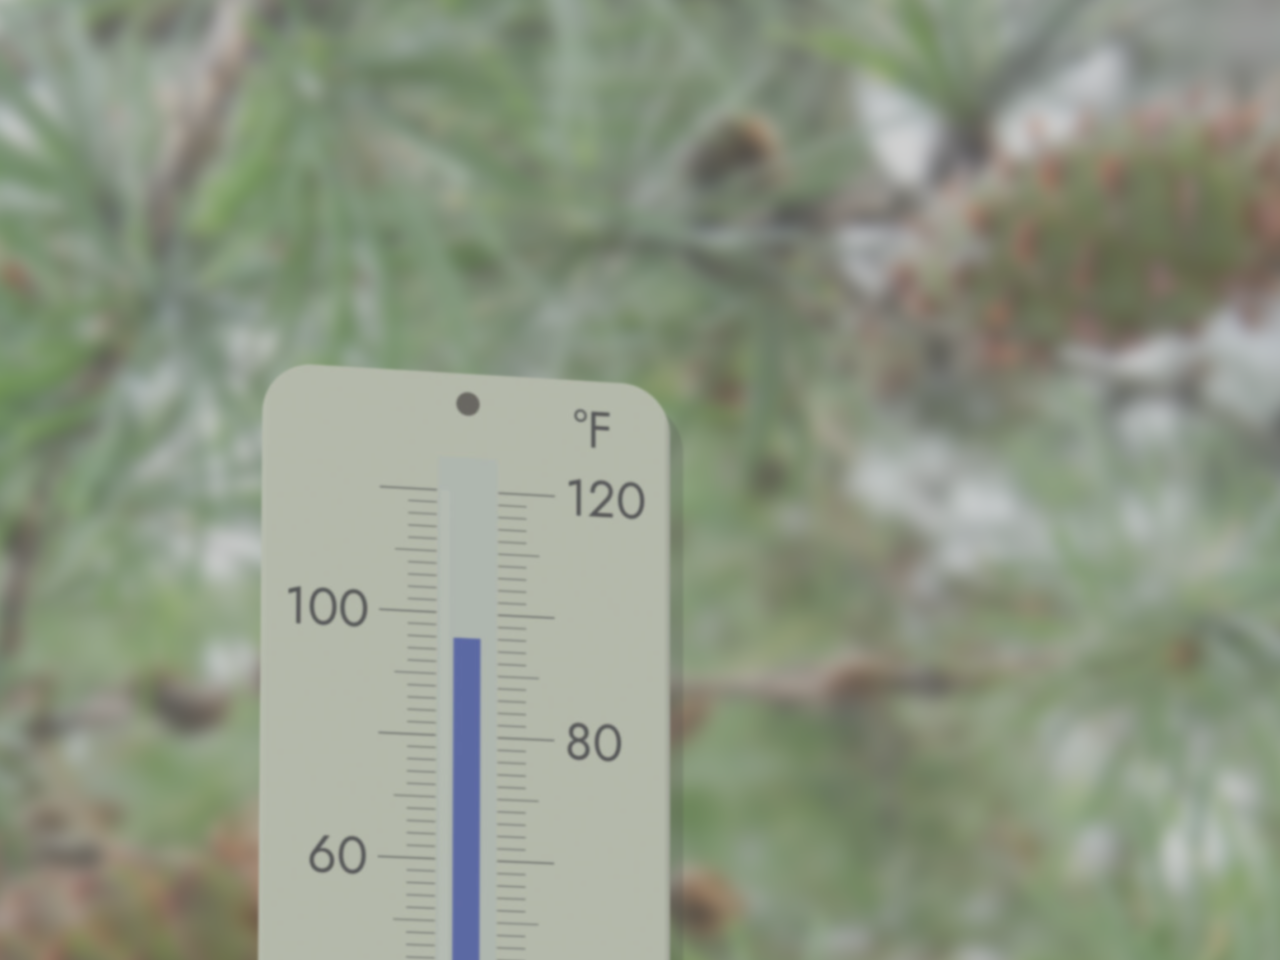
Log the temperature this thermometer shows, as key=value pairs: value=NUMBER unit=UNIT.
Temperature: value=96 unit=°F
